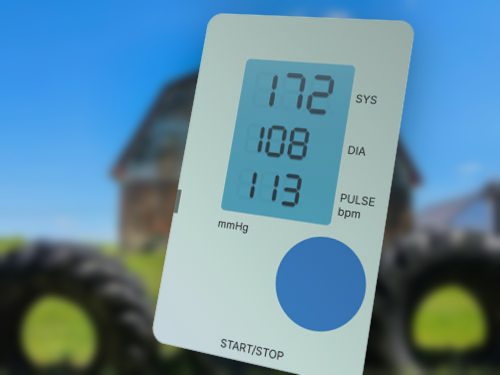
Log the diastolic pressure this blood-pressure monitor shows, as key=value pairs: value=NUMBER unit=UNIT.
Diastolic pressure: value=108 unit=mmHg
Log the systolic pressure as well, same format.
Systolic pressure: value=172 unit=mmHg
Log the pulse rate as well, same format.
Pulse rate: value=113 unit=bpm
